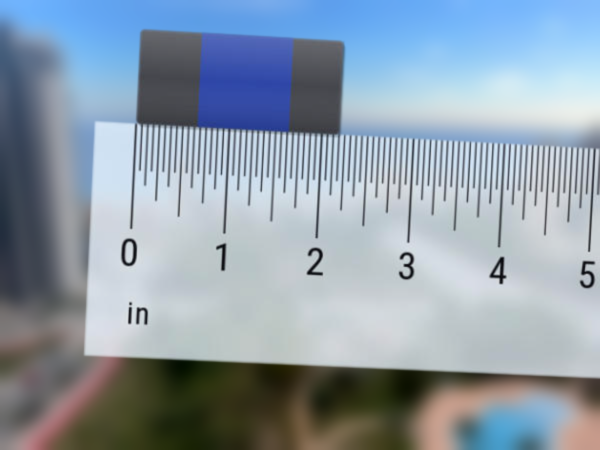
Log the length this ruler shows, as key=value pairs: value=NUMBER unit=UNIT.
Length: value=2.1875 unit=in
